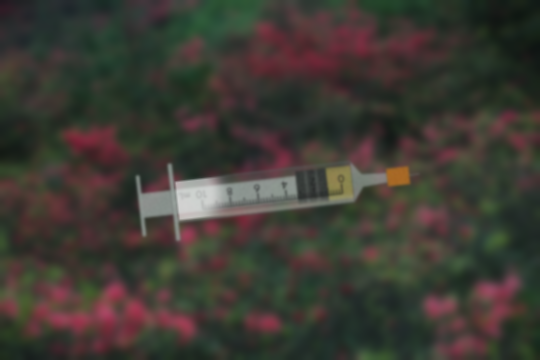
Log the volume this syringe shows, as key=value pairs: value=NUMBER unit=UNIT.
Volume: value=1 unit=mL
